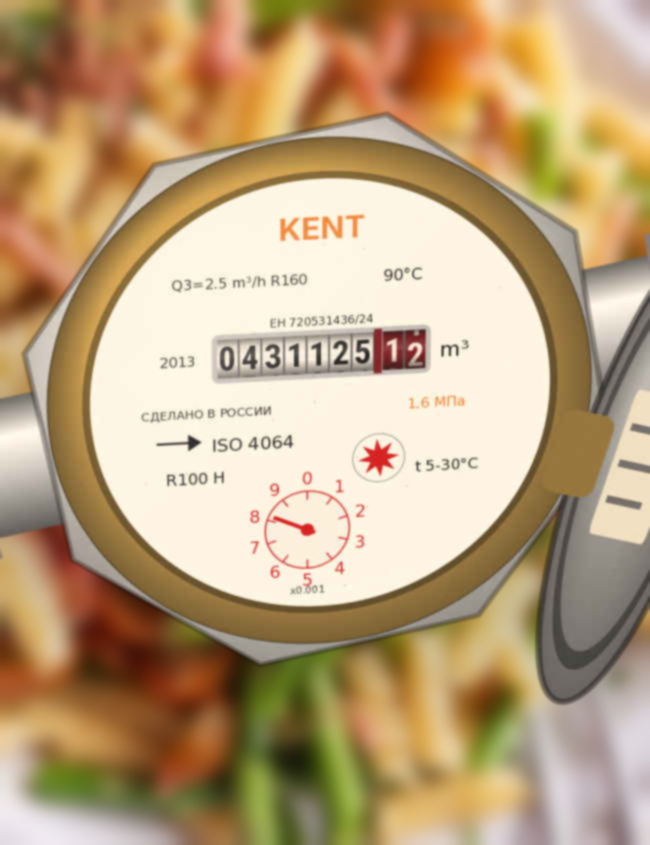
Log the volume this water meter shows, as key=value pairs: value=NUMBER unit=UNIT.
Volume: value=431125.118 unit=m³
